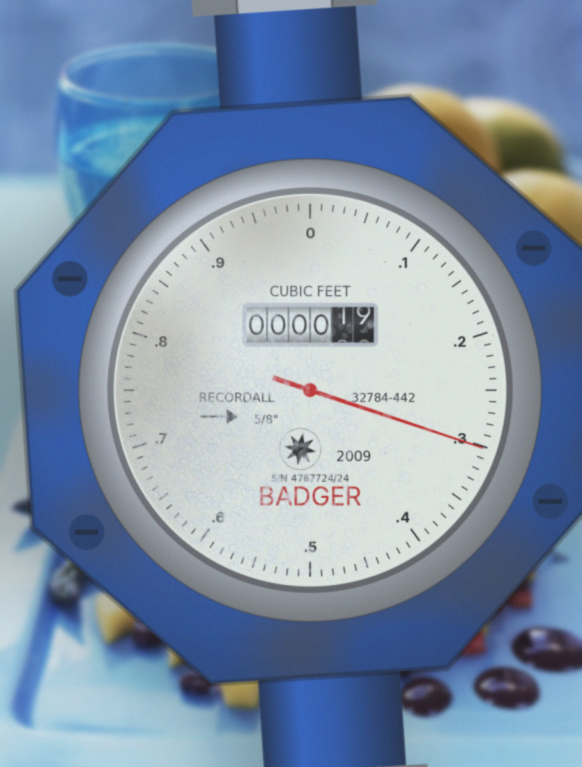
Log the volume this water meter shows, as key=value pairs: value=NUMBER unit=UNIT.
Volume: value=19.30 unit=ft³
